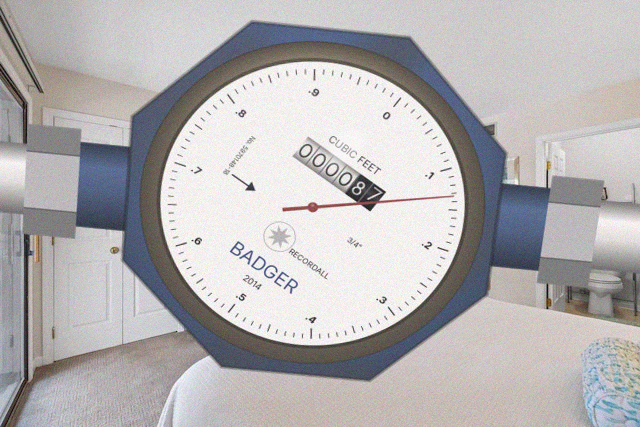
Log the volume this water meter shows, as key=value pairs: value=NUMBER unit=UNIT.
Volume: value=87.13 unit=ft³
